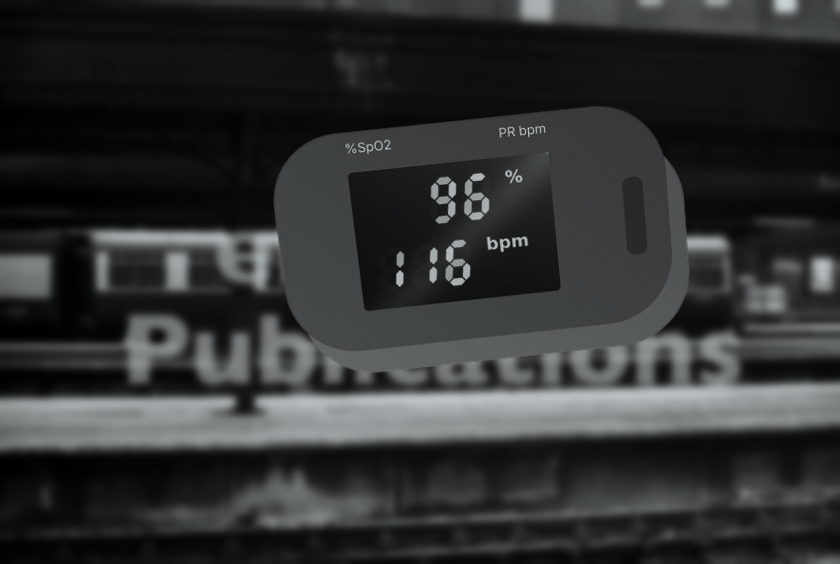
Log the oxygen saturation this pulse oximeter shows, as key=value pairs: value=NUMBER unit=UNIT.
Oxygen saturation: value=96 unit=%
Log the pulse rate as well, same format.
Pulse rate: value=116 unit=bpm
